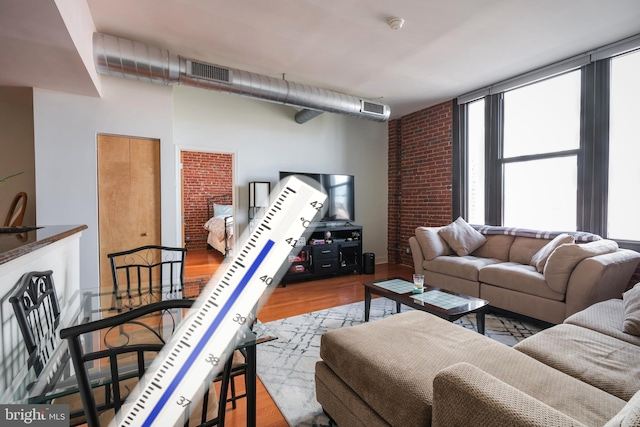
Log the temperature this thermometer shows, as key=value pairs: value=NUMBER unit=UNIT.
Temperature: value=40.8 unit=°C
